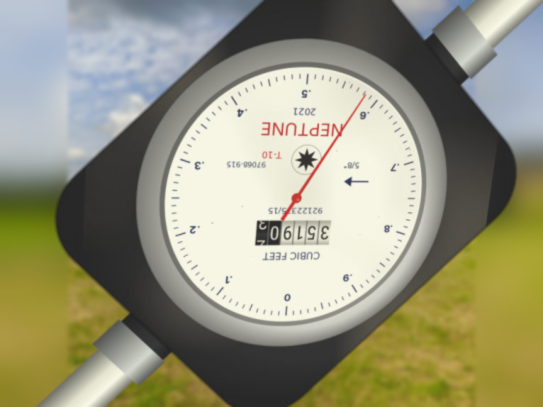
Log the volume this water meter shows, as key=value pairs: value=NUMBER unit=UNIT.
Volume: value=351902.58 unit=ft³
